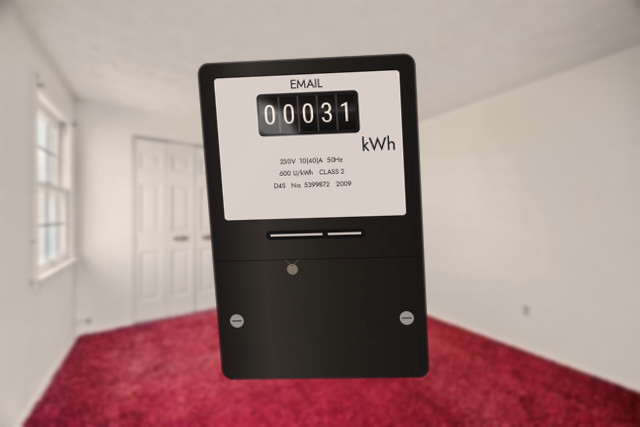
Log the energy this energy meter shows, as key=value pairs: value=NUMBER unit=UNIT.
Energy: value=31 unit=kWh
